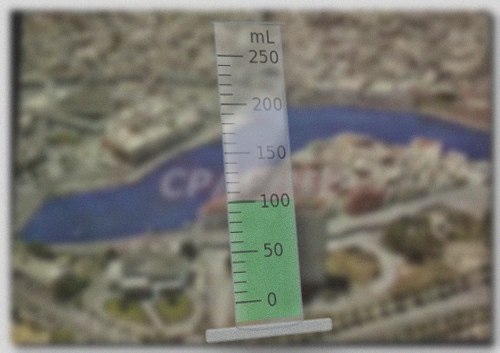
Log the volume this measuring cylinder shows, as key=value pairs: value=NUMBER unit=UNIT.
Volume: value=100 unit=mL
